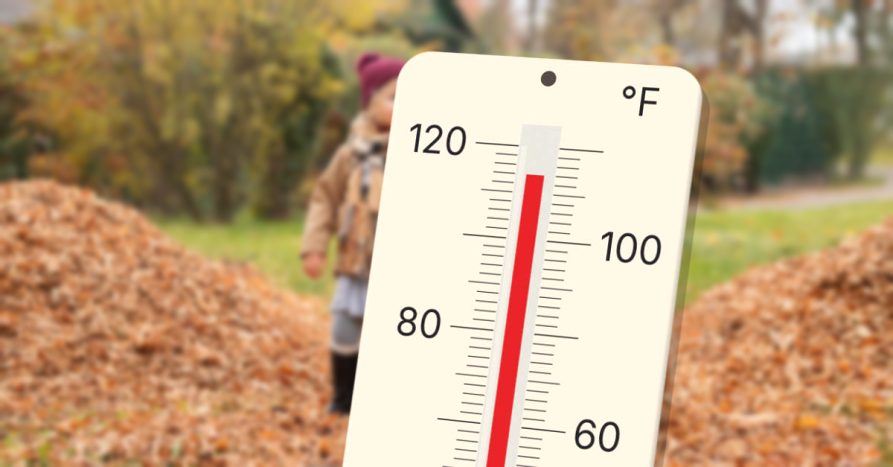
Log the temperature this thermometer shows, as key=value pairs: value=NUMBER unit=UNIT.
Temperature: value=114 unit=°F
